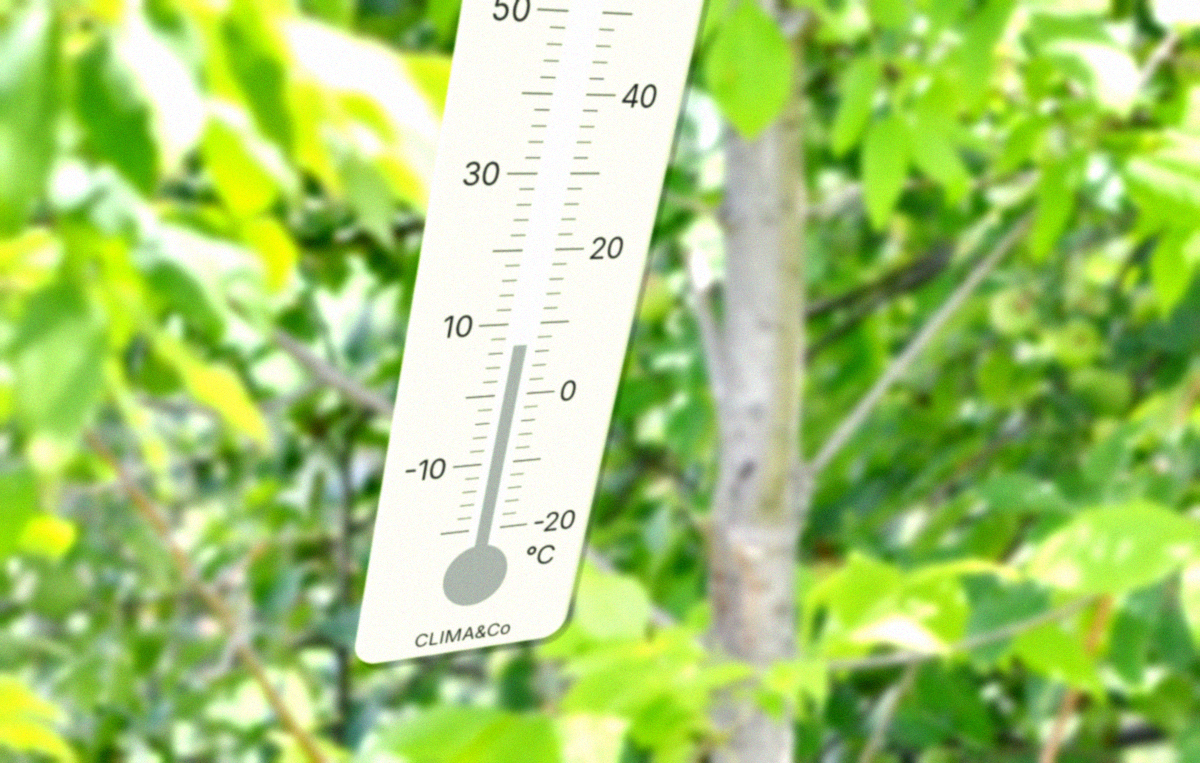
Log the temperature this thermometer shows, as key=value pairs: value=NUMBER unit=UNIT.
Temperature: value=7 unit=°C
